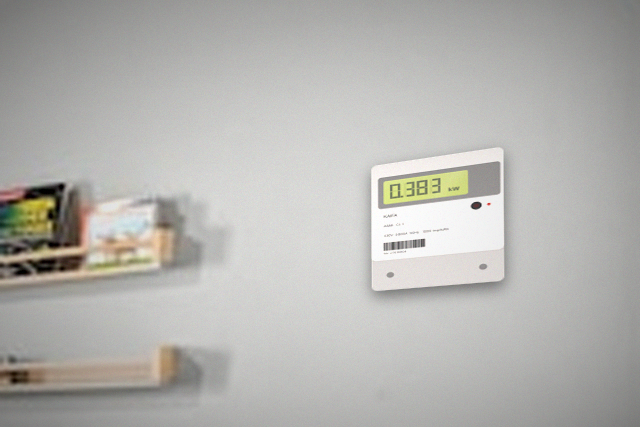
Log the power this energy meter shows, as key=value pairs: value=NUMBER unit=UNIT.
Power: value=0.383 unit=kW
